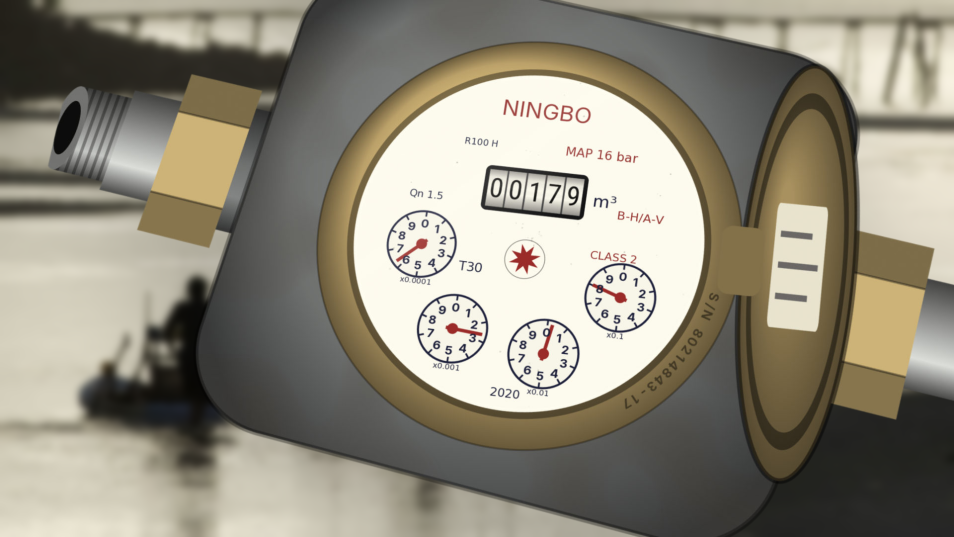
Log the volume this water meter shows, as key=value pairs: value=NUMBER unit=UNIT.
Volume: value=179.8026 unit=m³
